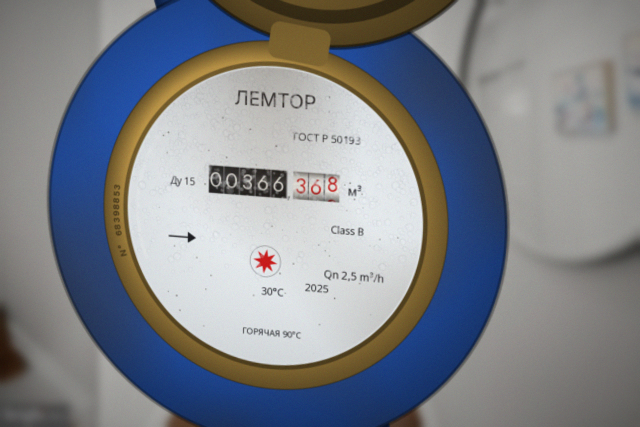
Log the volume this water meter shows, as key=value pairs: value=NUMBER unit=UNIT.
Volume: value=366.368 unit=m³
